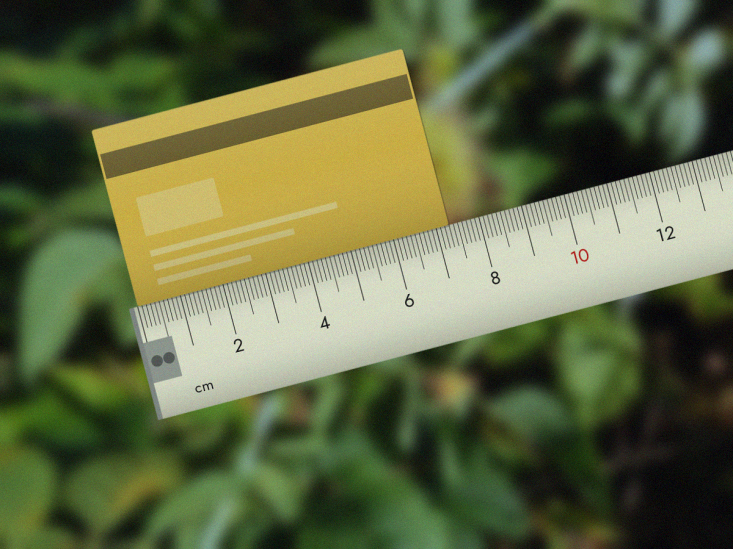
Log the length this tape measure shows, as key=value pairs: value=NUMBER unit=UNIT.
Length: value=7.3 unit=cm
